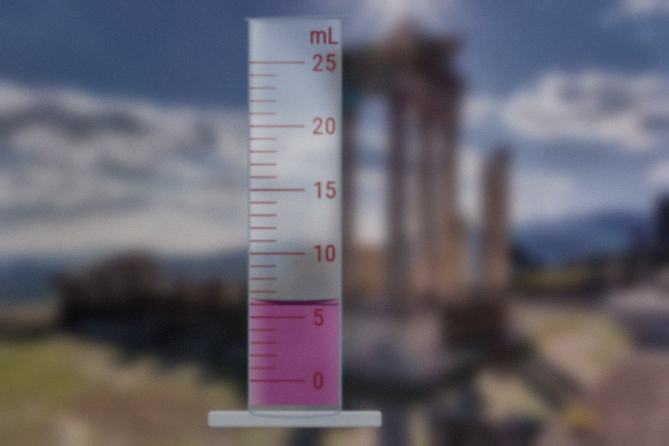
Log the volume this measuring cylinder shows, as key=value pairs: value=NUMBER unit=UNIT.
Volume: value=6 unit=mL
